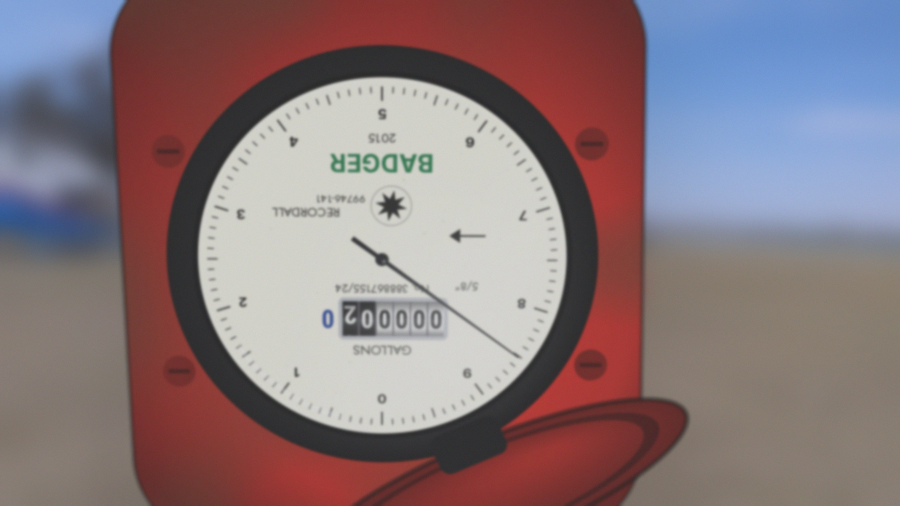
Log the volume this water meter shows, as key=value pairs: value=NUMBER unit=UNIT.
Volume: value=18.5 unit=gal
